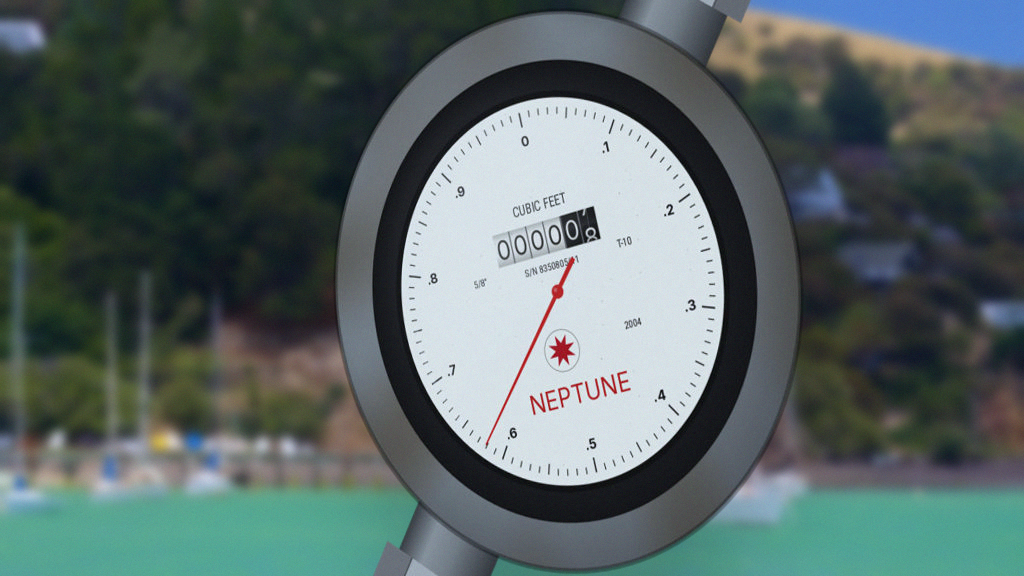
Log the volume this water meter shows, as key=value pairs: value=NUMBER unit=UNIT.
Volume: value=7.62 unit=ft³
